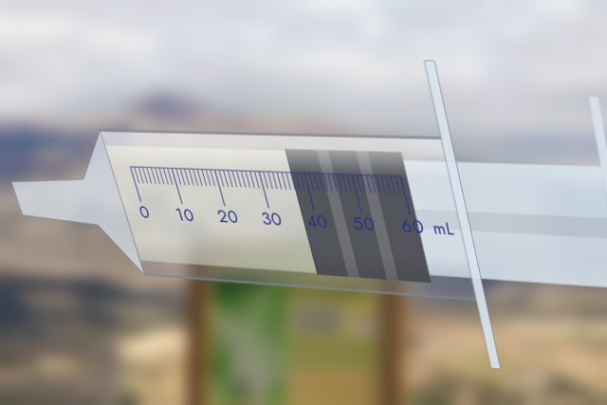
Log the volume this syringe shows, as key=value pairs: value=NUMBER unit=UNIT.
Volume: value=37 unit=mL
